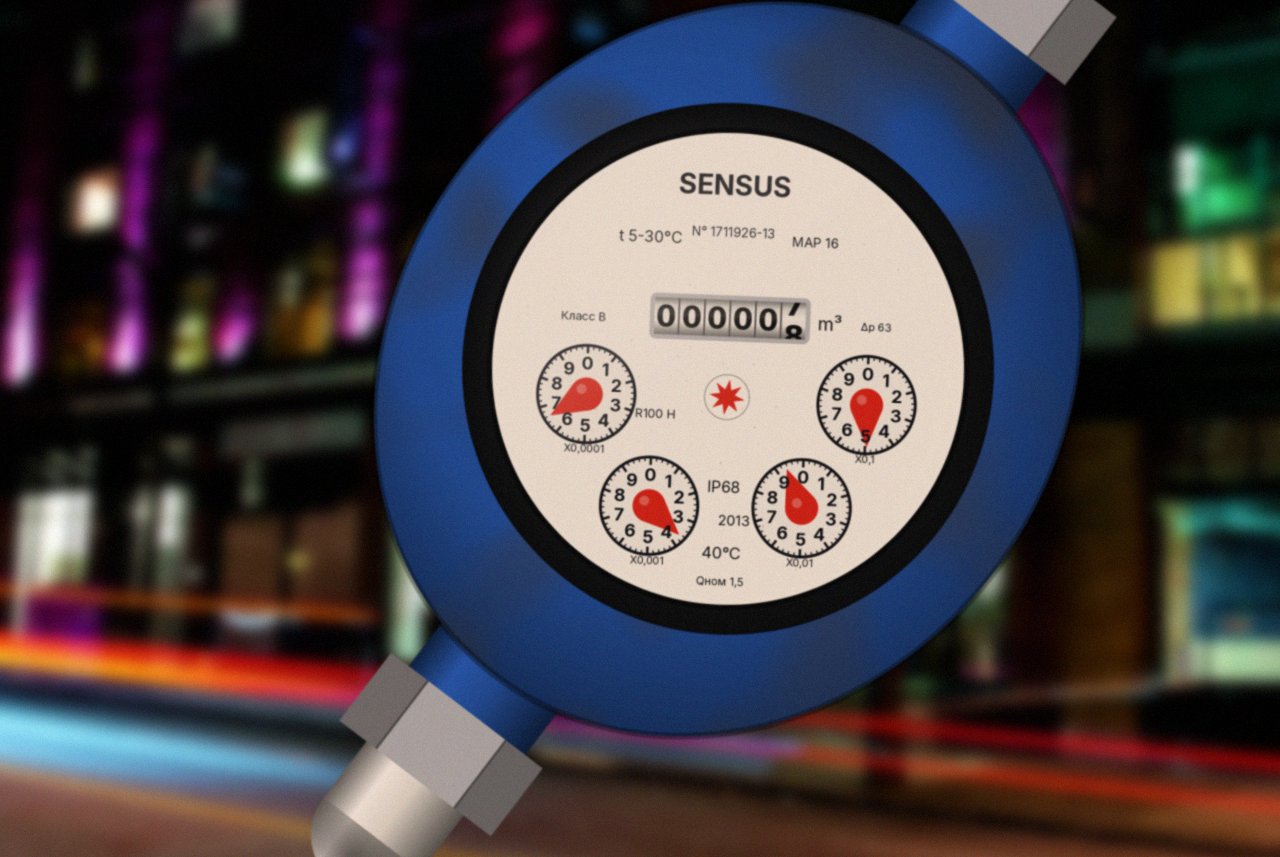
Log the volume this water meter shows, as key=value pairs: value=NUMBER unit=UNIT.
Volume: value=7.4936 unit=m³
